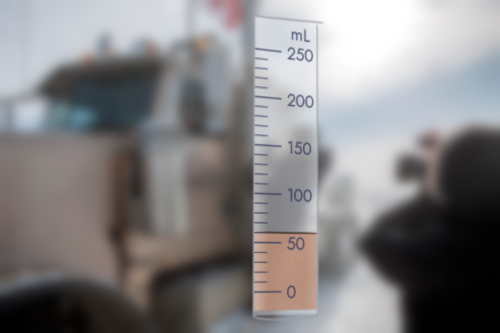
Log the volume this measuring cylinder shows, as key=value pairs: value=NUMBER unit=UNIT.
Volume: value=60 unit=mL
